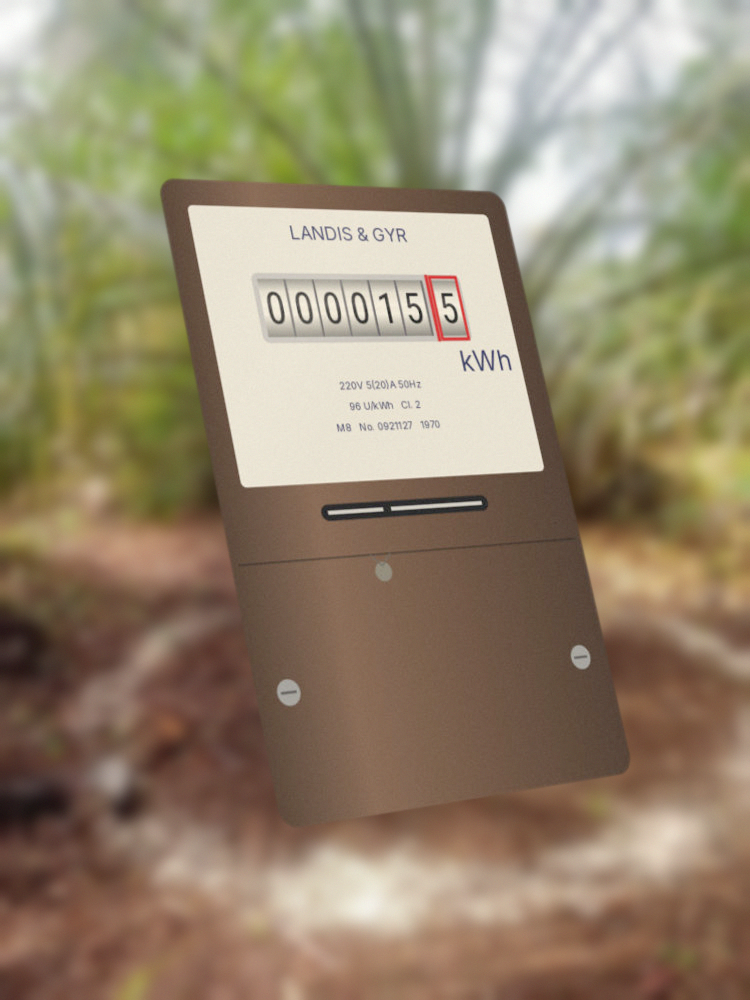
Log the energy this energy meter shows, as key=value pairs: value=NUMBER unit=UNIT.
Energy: value=15.5 unit=kWh
